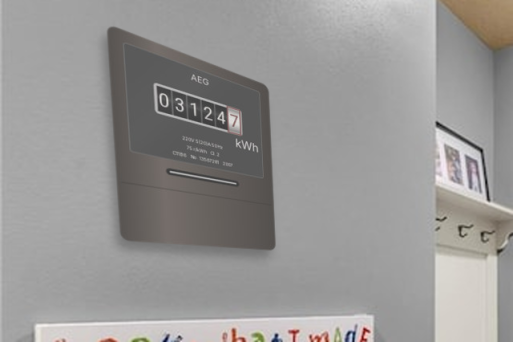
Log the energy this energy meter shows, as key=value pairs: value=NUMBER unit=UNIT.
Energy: value=3124.7 unit=kWh
